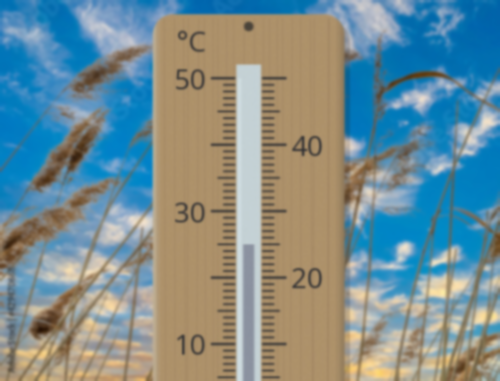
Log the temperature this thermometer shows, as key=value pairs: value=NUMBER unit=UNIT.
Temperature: value=25 unit=°C
